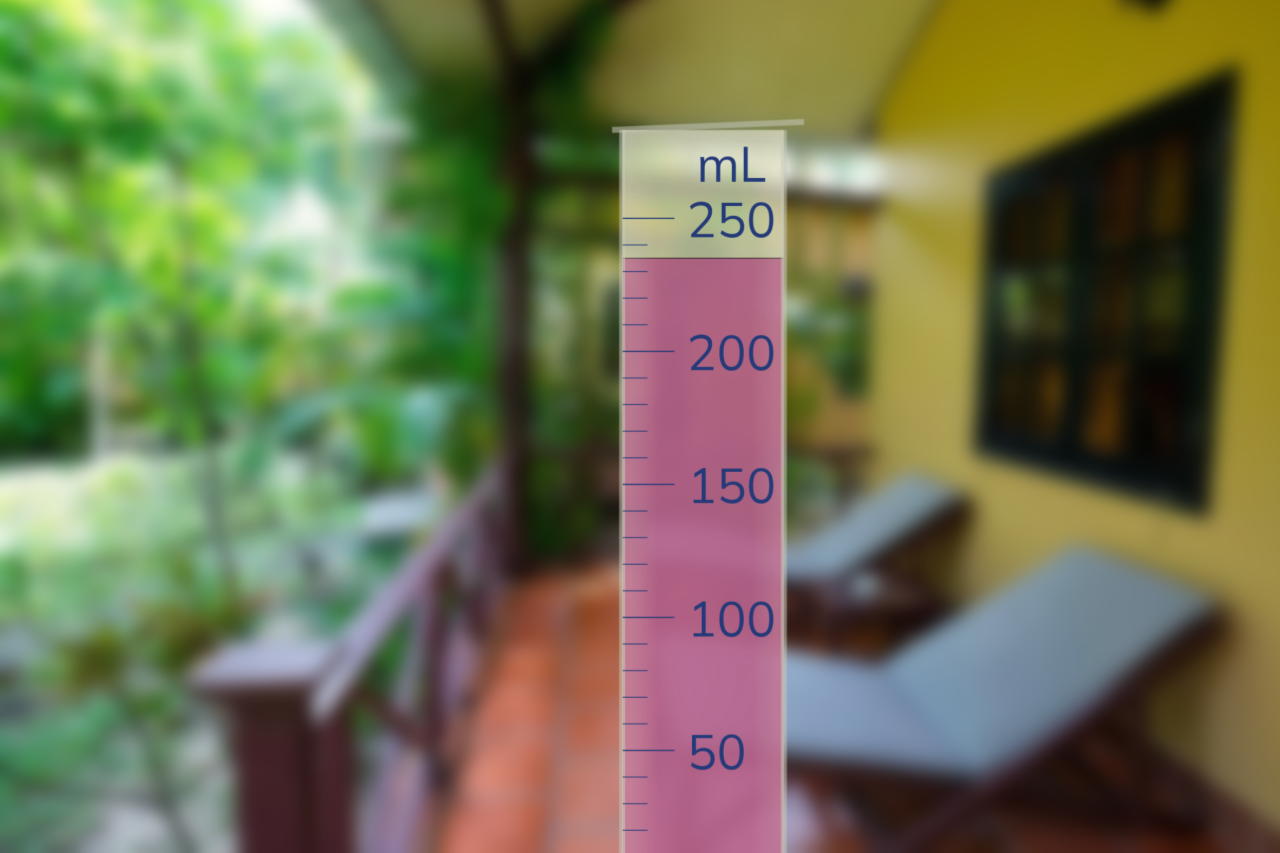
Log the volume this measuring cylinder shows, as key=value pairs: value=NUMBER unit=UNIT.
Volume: value=235 unit=mL
